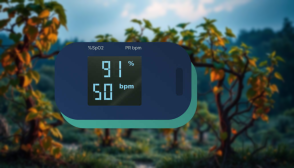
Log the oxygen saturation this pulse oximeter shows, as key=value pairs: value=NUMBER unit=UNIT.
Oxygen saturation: value=91 unit=%
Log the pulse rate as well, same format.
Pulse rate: value=50 unit=bpm
